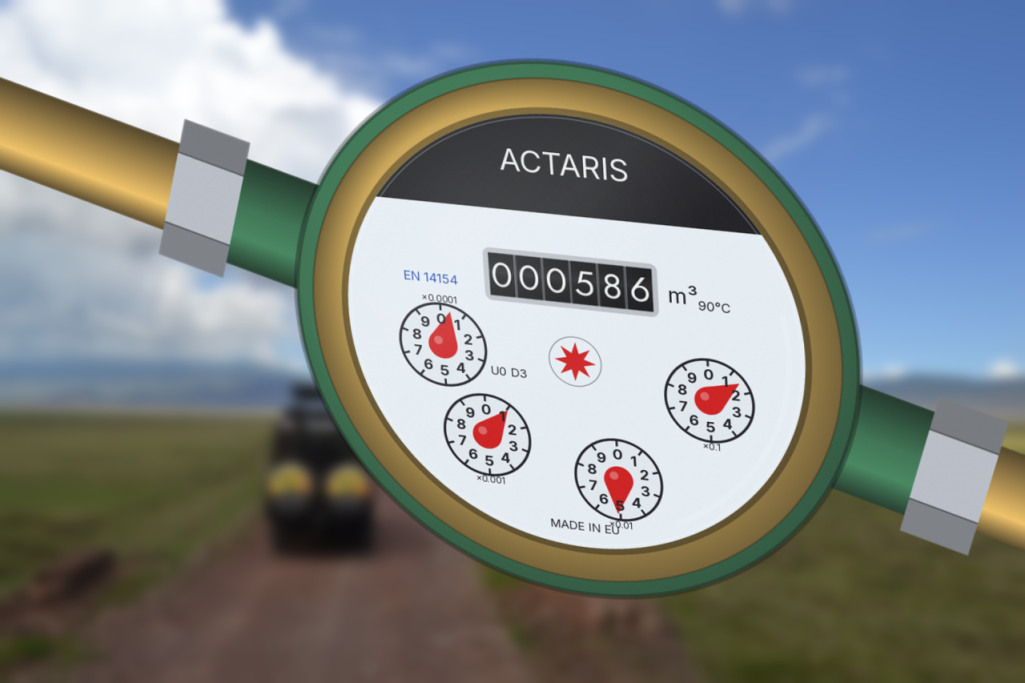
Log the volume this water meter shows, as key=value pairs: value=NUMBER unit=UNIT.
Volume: value=586.1510 unit=m³
